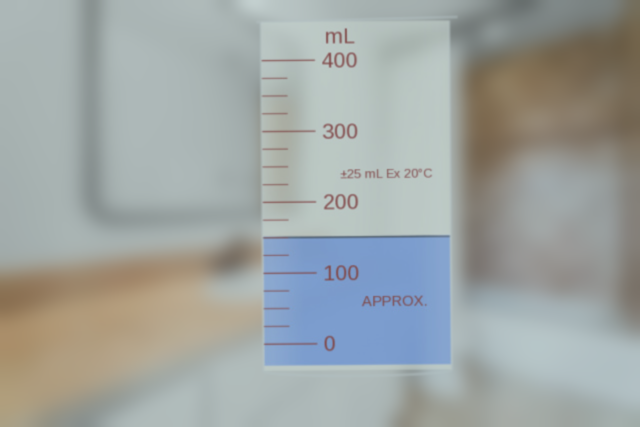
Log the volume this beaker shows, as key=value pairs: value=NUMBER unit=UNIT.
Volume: value=150 unit=mL
